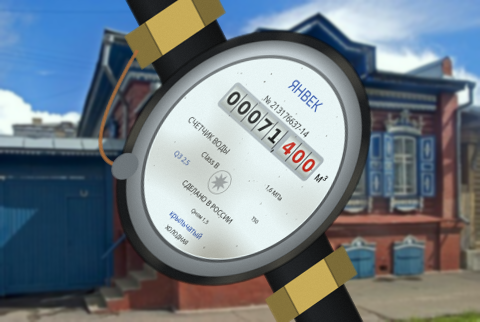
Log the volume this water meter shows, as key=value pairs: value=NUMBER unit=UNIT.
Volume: value=71.400 unit=m³
